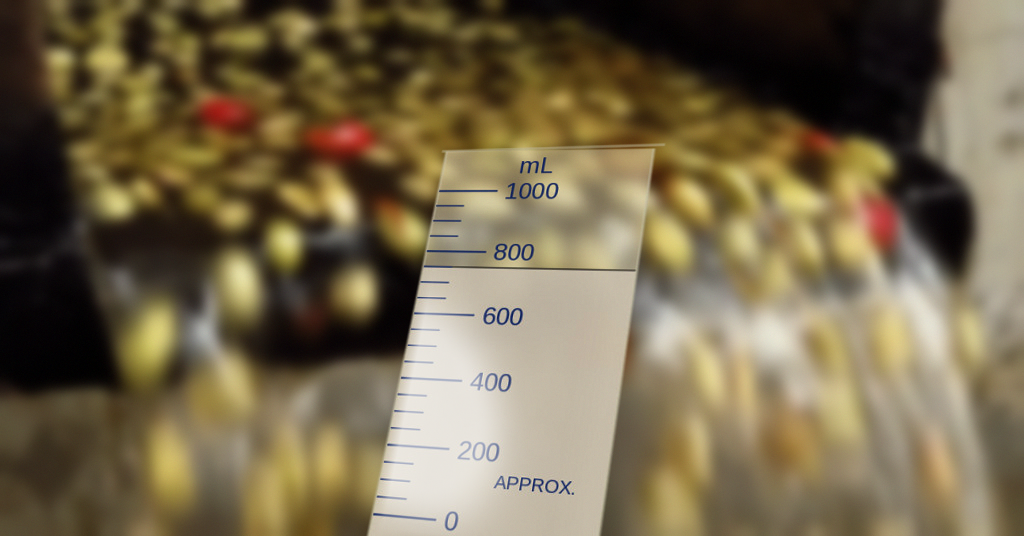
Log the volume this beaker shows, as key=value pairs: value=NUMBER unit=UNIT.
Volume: value=750 unit=mL
